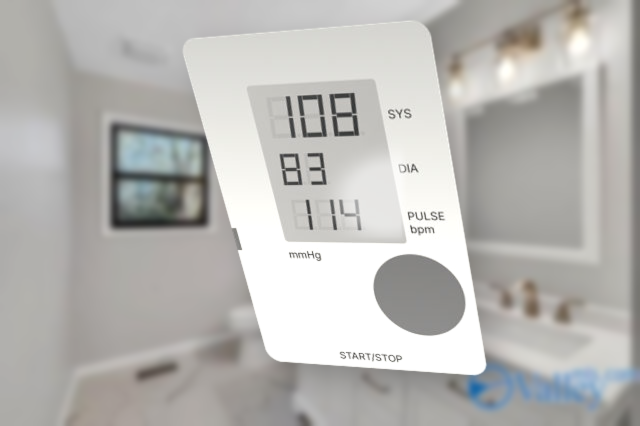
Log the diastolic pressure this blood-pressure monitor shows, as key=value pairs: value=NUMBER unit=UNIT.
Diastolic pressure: value=83 unit=mmHg
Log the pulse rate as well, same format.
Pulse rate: value=114 unit=bpm
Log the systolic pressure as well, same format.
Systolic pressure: value=108 unit=mmHg
